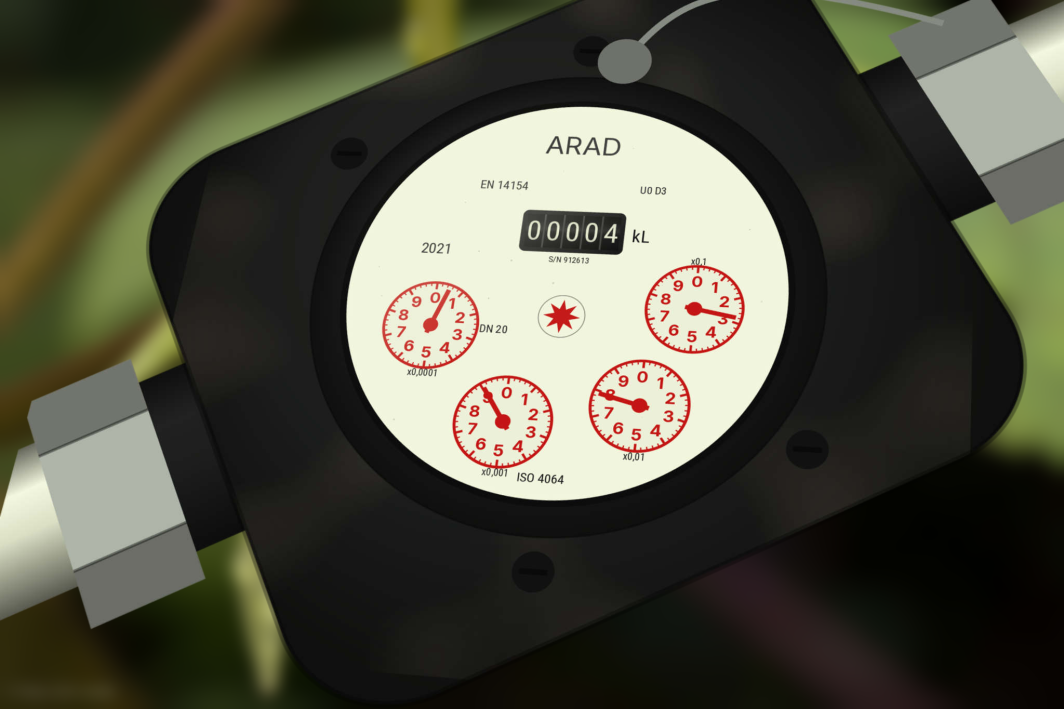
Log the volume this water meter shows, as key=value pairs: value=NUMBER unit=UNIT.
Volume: value=4.2790 unit=kL
